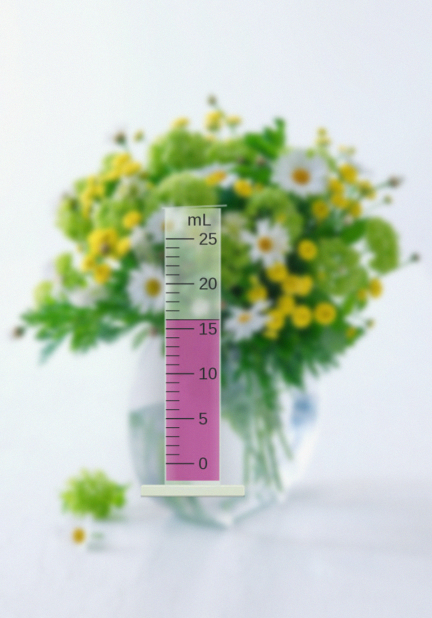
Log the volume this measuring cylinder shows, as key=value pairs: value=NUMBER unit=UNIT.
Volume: value=16 unit=mL
